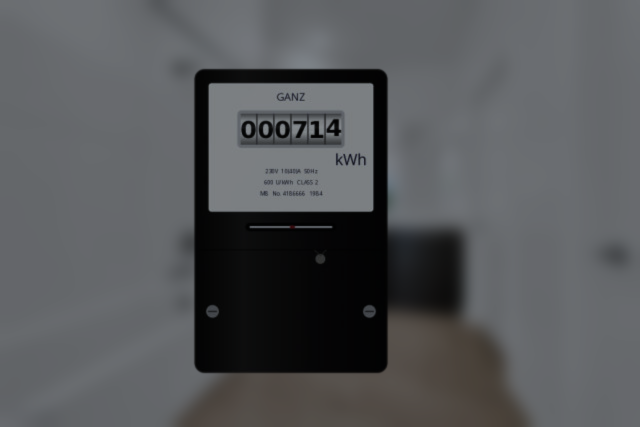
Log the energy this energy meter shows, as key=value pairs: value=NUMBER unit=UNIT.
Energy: value=714 unit=kWh
